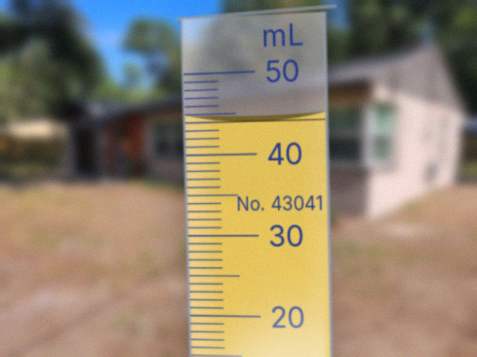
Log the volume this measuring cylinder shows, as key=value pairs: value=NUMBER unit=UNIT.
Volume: value=44 unit=mL
